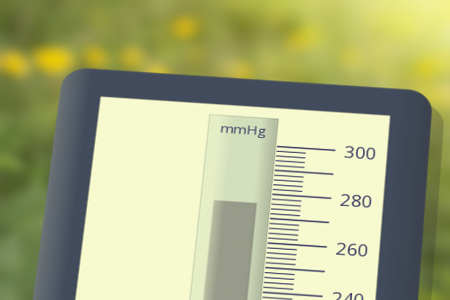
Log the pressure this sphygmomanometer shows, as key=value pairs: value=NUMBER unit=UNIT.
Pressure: value=276 unit=mmHg
